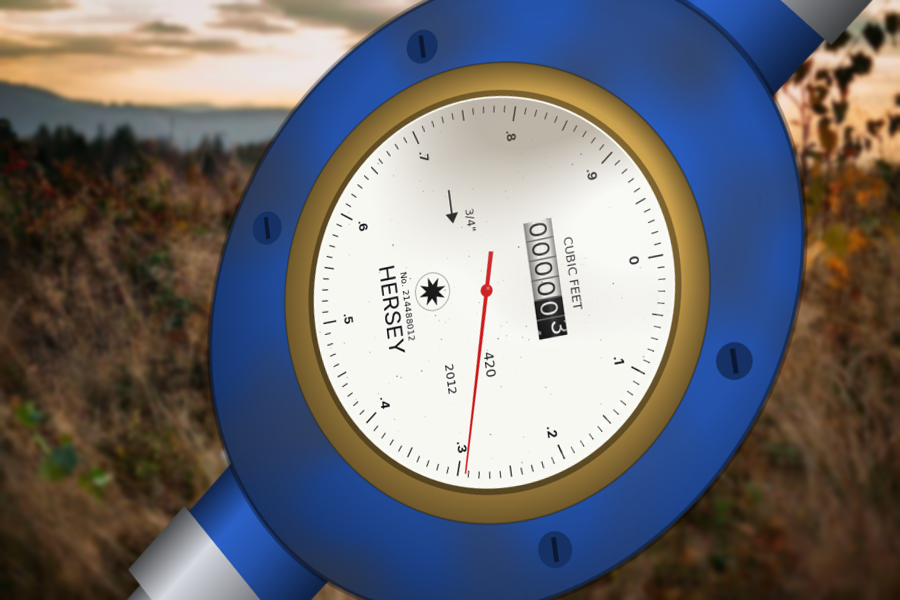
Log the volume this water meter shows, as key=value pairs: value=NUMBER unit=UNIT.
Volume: value=3.29 unit=ft³
